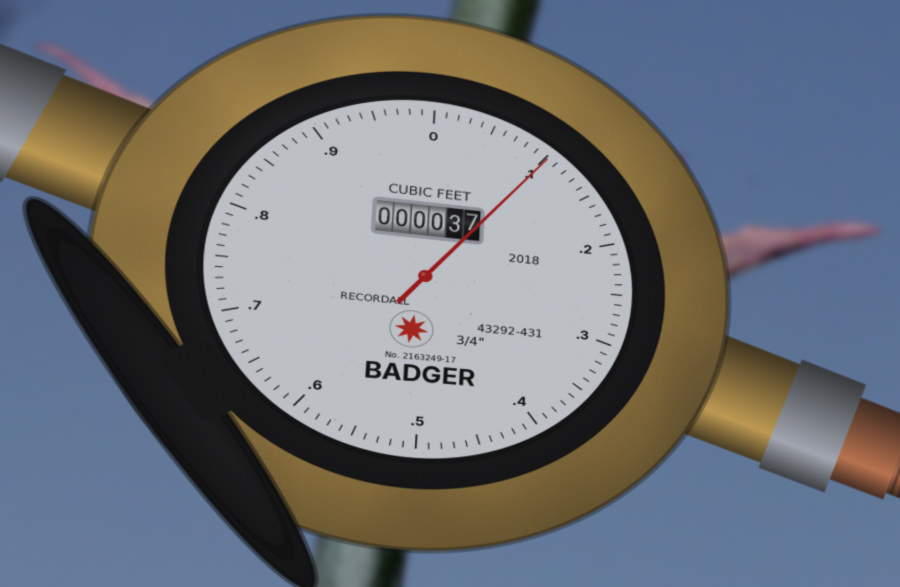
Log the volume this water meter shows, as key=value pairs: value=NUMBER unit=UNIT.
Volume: value=37.10 unit=ft³
